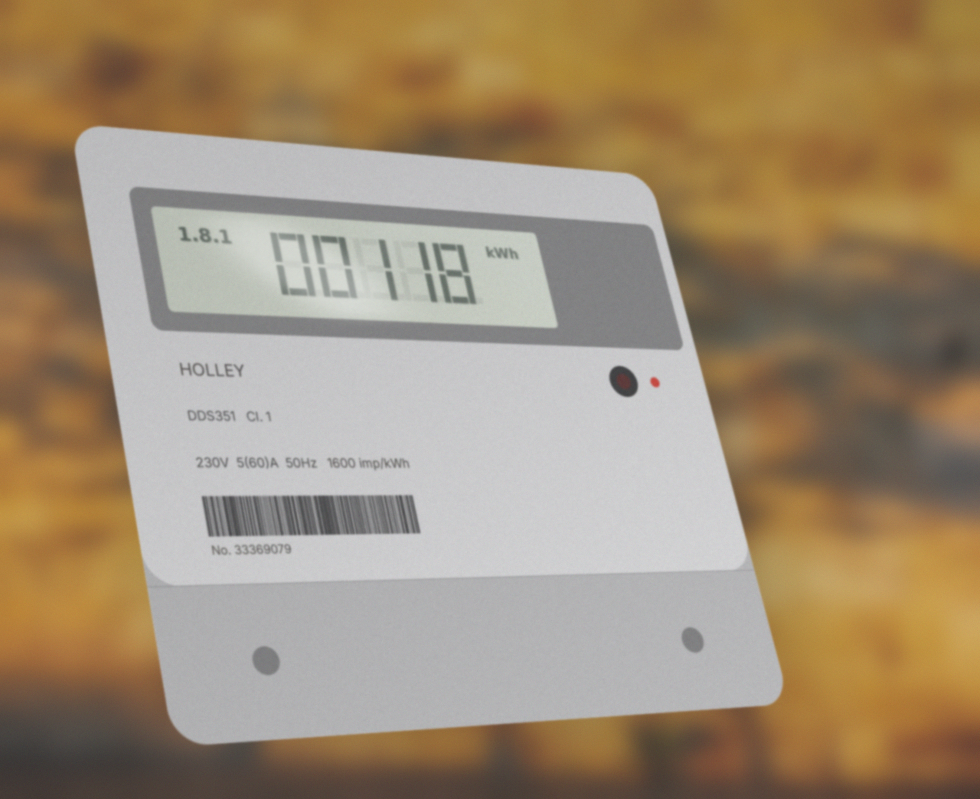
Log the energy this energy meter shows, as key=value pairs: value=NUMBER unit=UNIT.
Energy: value=118 unit=kWh
